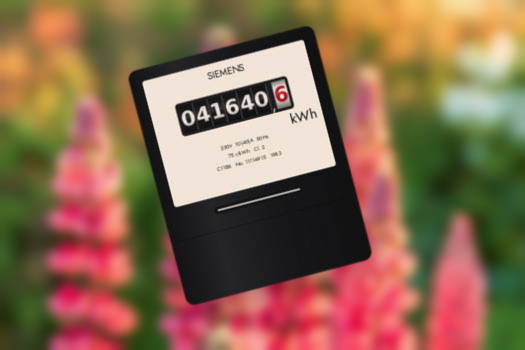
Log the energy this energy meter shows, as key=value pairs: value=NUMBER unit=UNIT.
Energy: value=41640.6 unit=kWh
